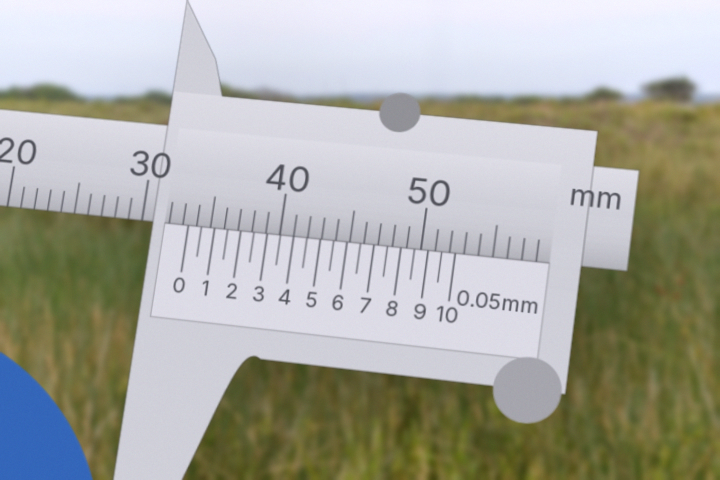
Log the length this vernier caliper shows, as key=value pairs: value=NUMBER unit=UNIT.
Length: value=33.4 unit=mm
